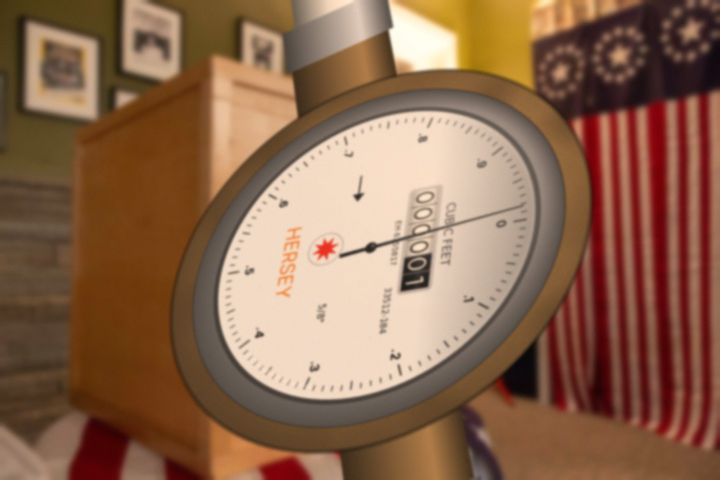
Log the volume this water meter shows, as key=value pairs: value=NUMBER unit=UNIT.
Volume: value=0.98 unit=ft³
